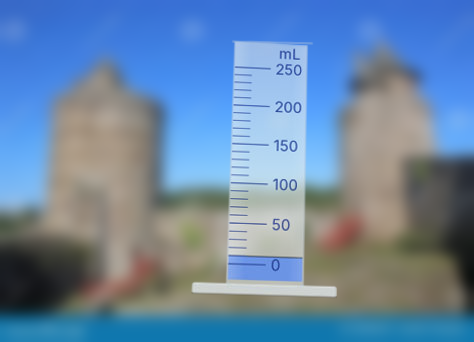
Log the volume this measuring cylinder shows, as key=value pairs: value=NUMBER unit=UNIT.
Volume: value=10 unit=mL
